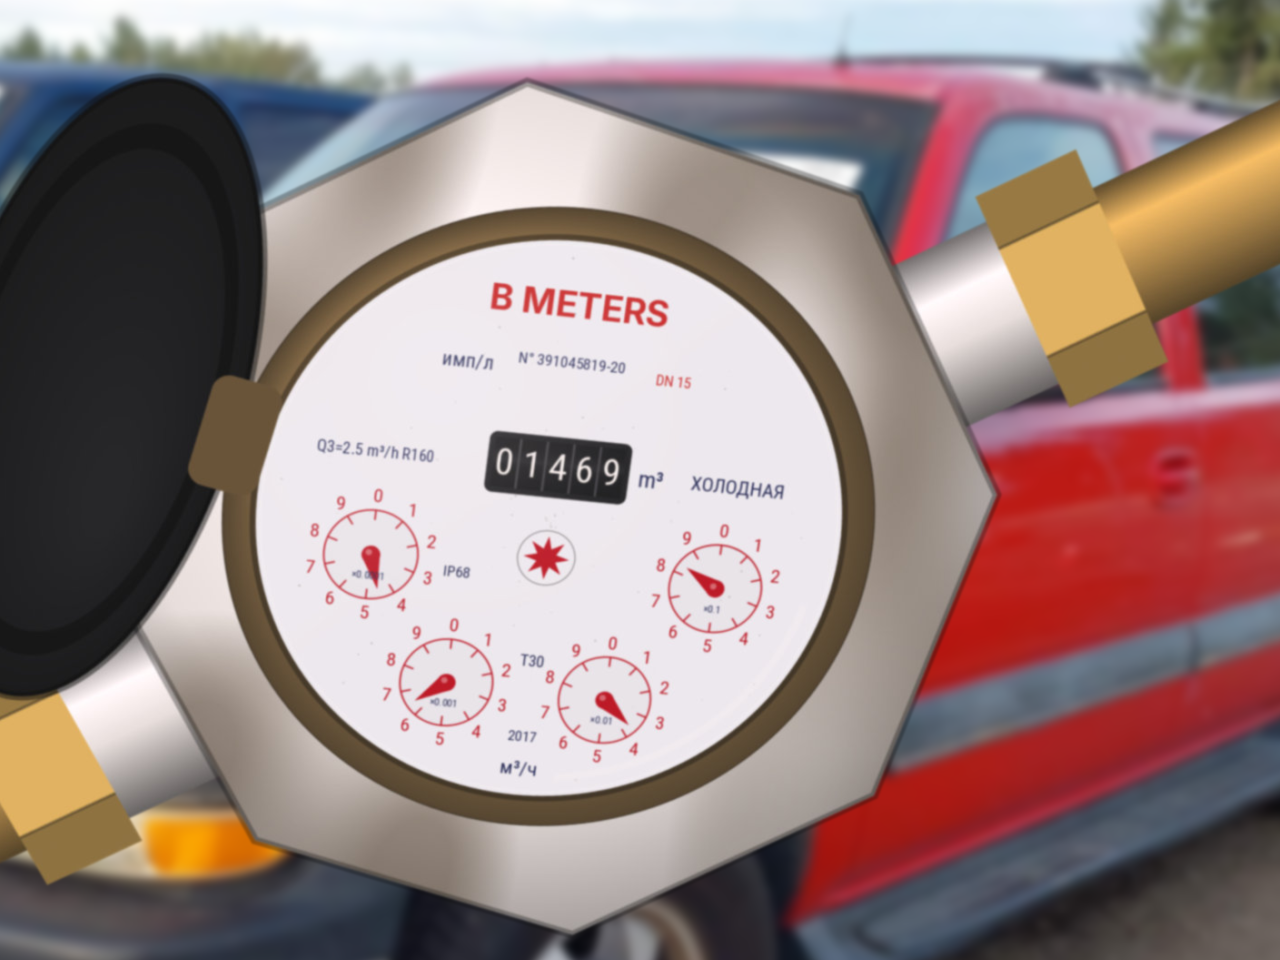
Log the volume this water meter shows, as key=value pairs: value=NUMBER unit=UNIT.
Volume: value=1469.8364 unit=m³
